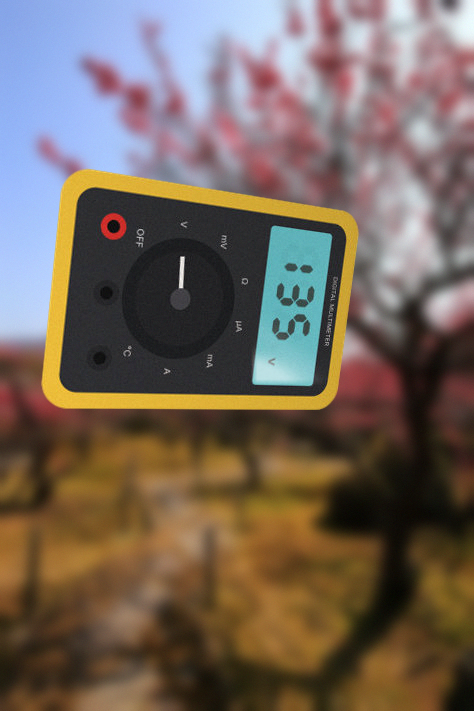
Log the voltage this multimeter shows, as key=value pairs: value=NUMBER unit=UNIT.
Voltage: value=135 unit=V
